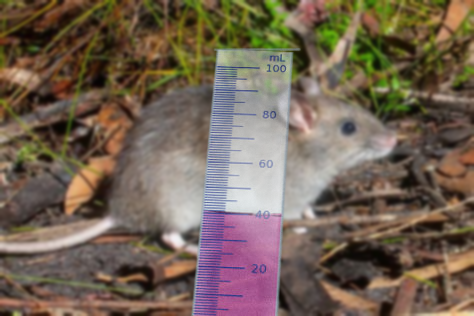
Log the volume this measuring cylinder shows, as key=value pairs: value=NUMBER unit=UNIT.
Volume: value=40 unit=mL
